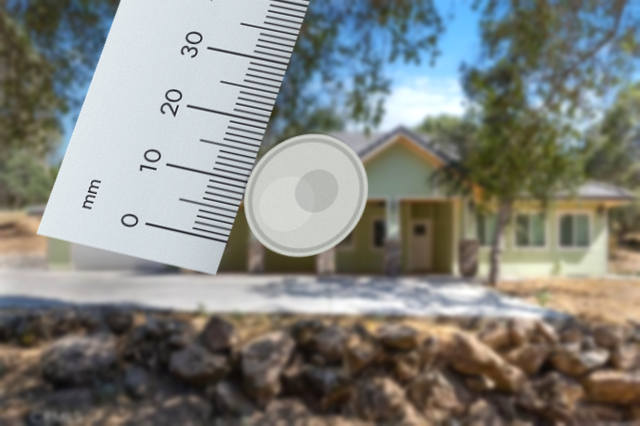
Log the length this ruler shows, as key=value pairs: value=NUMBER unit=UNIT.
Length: value=20 unit=mm
